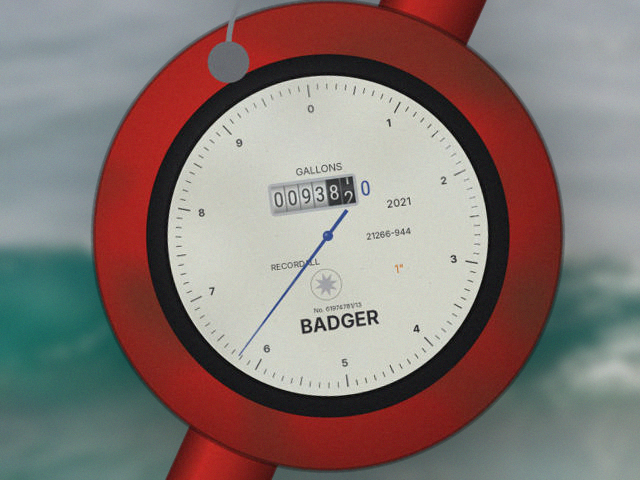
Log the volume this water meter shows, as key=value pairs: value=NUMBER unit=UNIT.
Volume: value=93816.2 unit=gal
